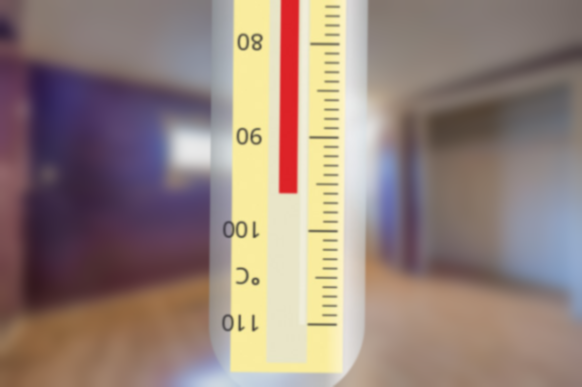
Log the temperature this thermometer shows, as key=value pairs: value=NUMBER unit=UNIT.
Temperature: value=96 unit=°C
